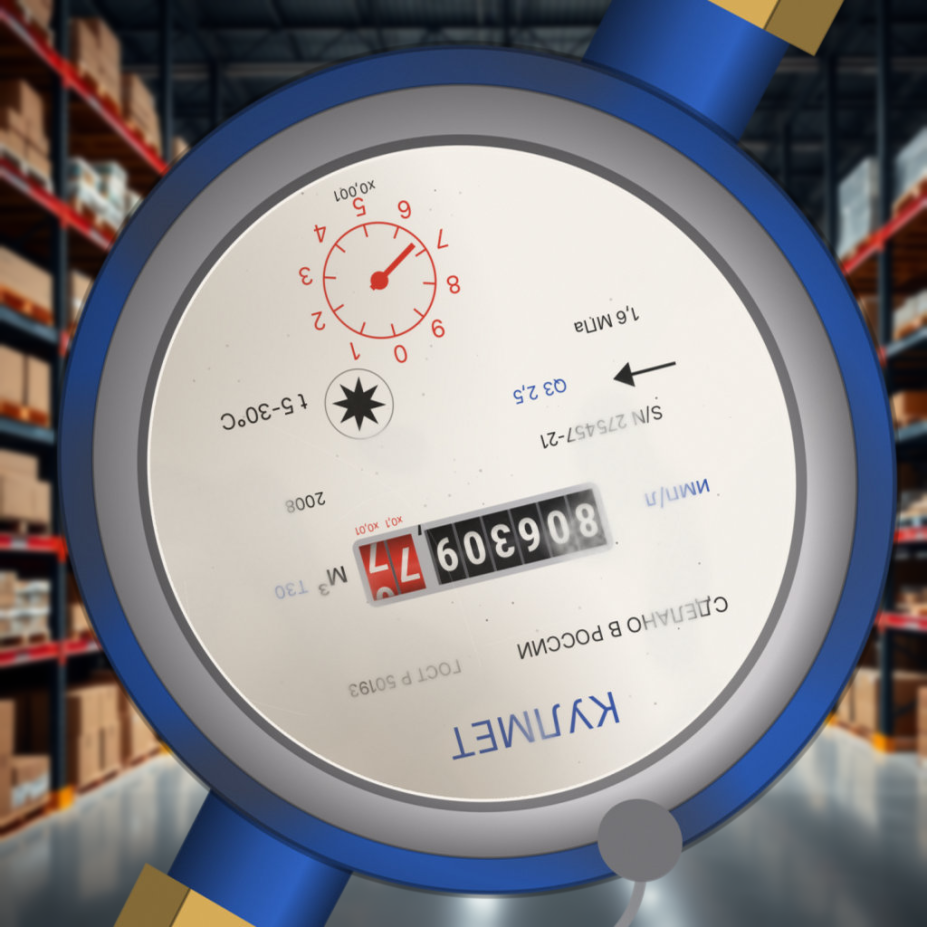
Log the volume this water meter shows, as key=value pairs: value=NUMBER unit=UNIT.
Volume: value=806309.766 unit=m³
